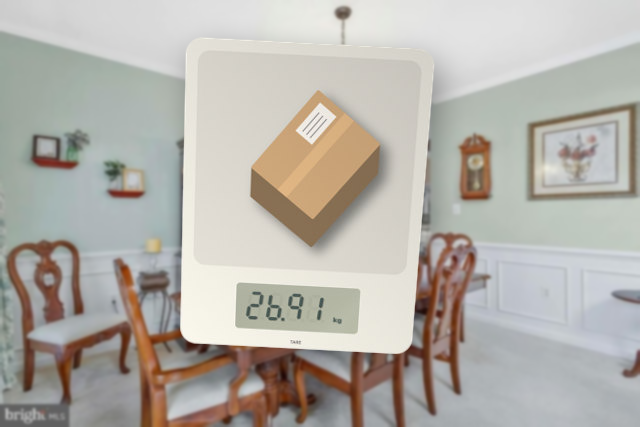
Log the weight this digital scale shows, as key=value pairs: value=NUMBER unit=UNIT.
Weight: value=26.91 unit=kg
